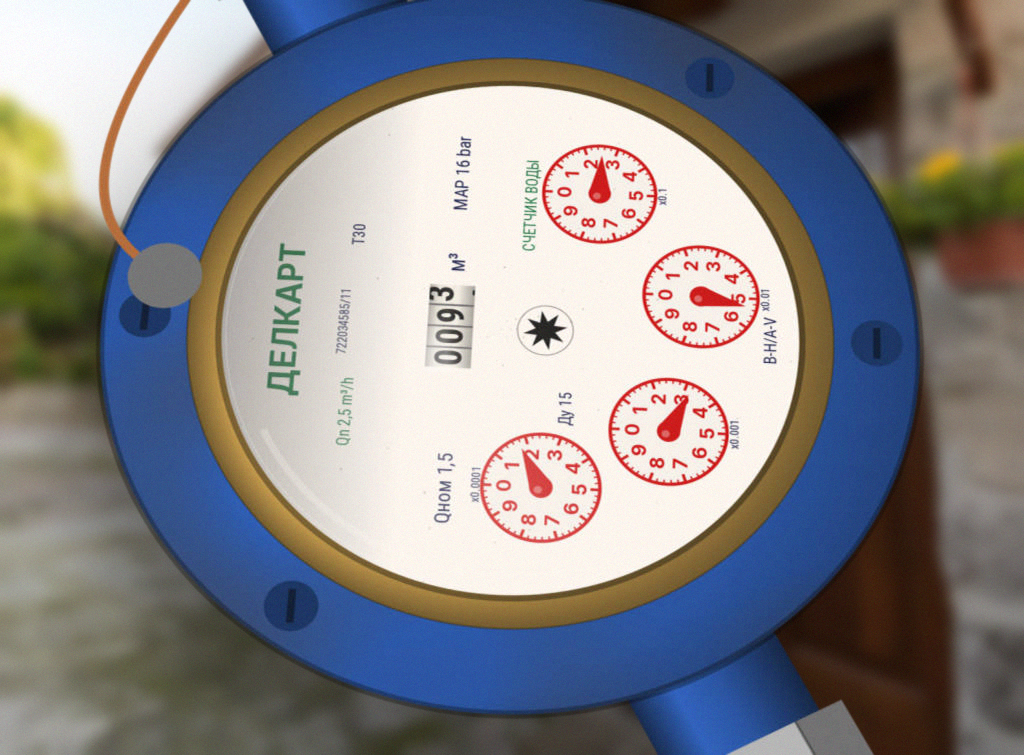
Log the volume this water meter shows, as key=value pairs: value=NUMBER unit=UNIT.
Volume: value=93.2531 unit=m³
